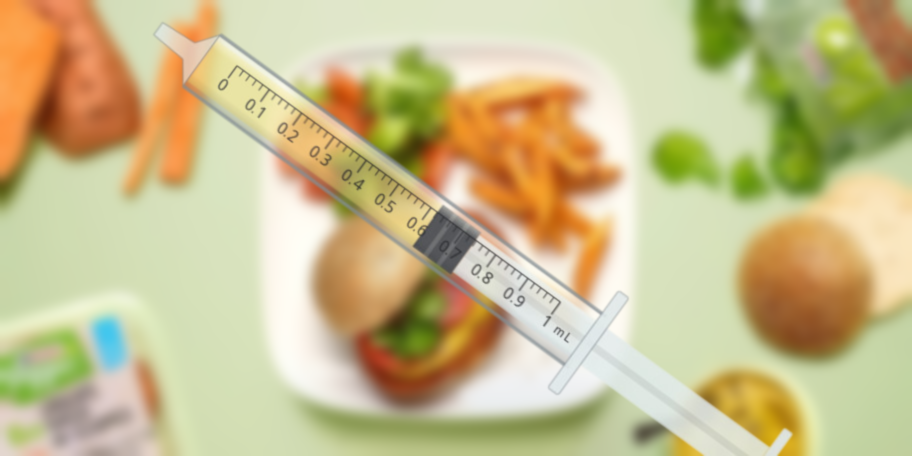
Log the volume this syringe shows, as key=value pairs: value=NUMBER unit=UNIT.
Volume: value=0.62 unit=mL
